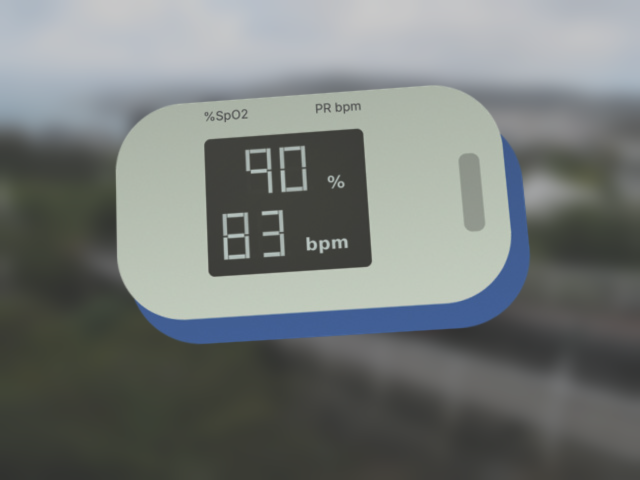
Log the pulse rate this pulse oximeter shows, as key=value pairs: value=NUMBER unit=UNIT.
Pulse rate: value=83 unit=bpm
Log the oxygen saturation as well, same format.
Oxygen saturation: value=90 unit=%
